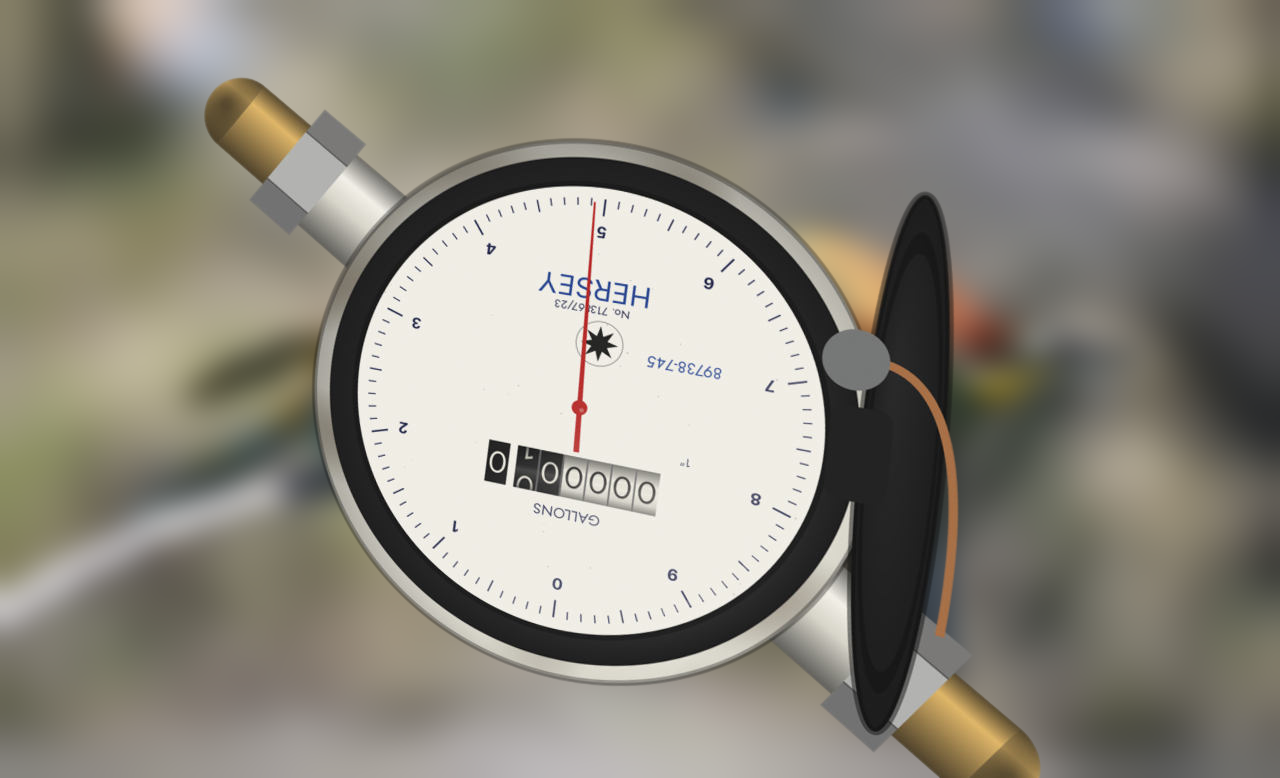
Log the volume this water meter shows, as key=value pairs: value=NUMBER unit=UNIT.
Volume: value=4.9 unit=gal
